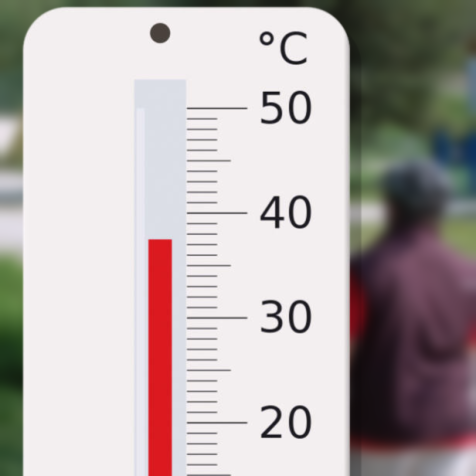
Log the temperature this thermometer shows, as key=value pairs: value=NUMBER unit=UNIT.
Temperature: value=37.5 unit=°C
